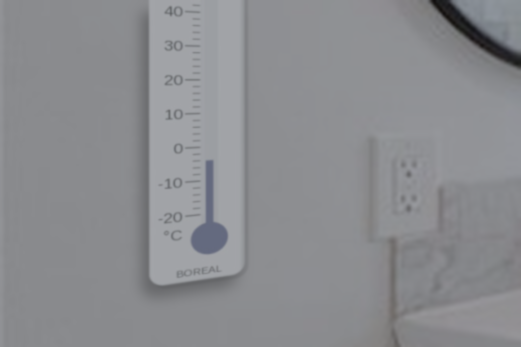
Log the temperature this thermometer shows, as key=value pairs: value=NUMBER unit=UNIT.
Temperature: value=-4 unit=°C
